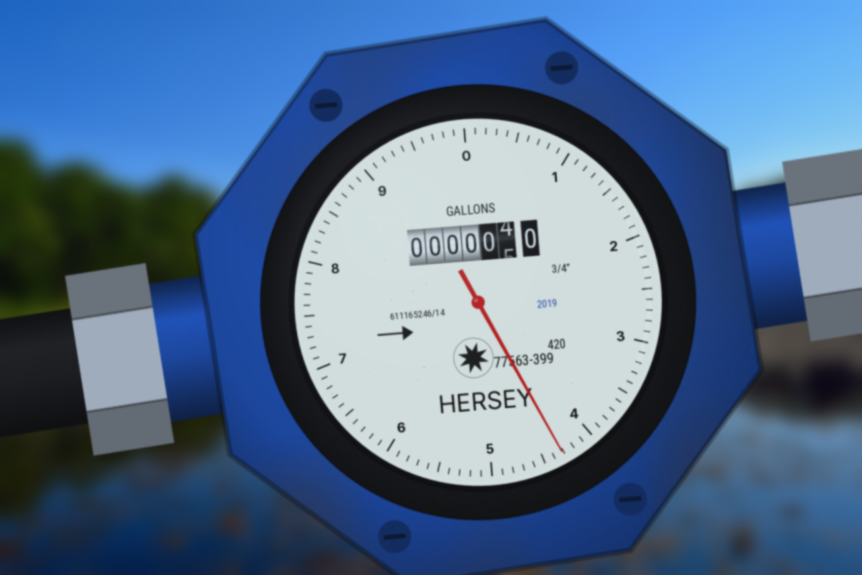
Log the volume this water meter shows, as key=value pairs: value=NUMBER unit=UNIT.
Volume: value=44.3 unit=gal
